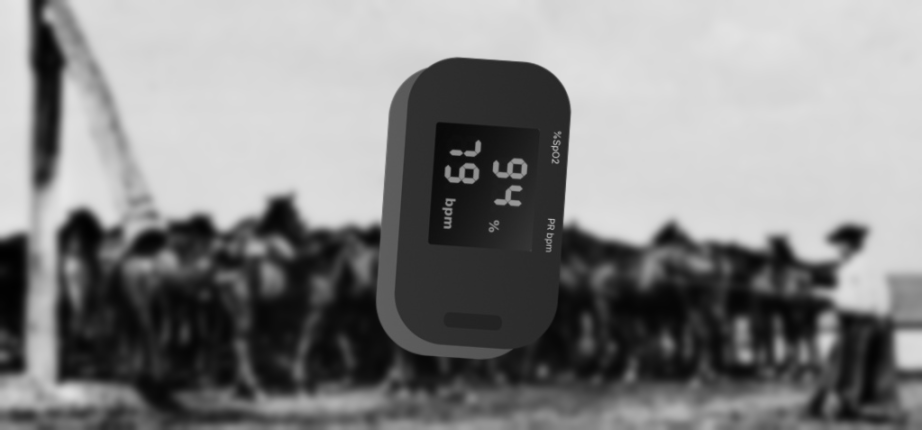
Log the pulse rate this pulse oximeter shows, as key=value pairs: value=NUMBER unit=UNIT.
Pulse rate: value=79 unit=bpm
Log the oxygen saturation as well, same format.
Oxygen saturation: value=94 unit=%
